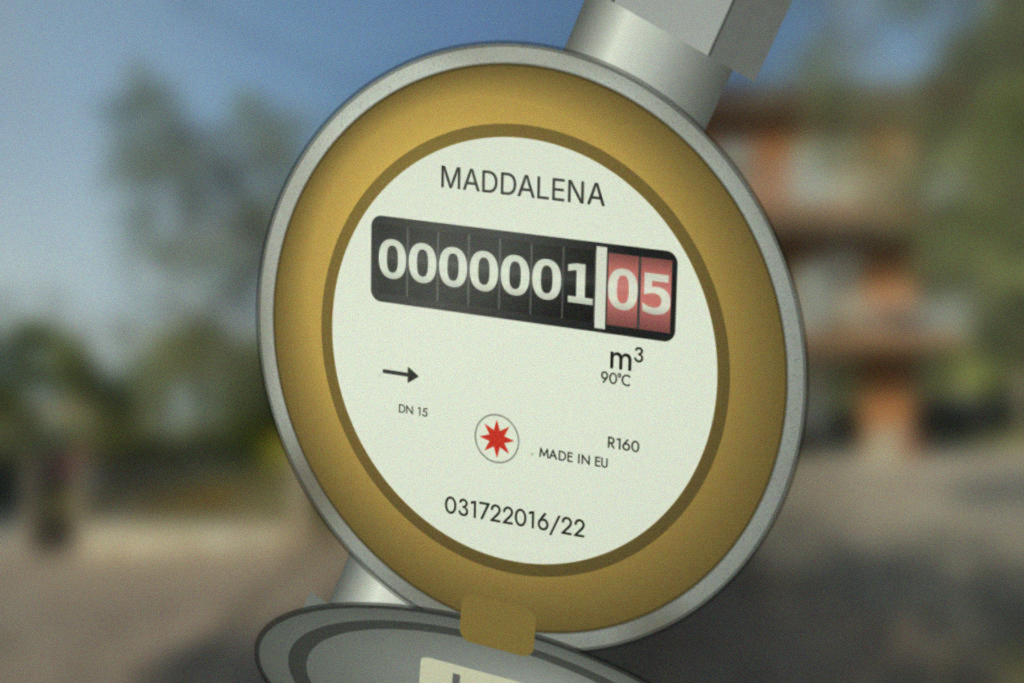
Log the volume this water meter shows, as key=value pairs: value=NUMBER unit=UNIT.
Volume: value=1.05 unit=m³
